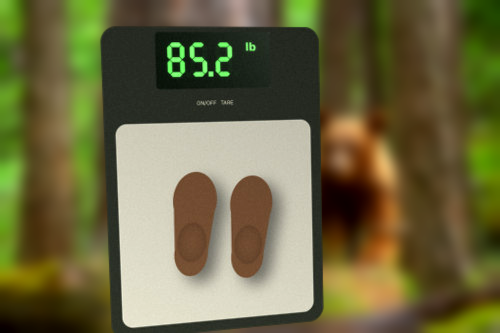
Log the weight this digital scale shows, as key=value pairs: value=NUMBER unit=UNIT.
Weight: value=85.2 unit=lb
